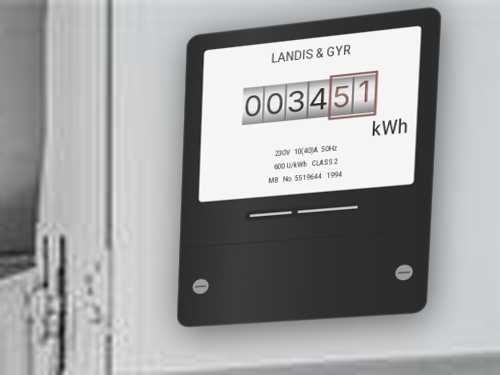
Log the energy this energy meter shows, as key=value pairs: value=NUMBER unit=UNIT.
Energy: value=34.51 unit=kWh
